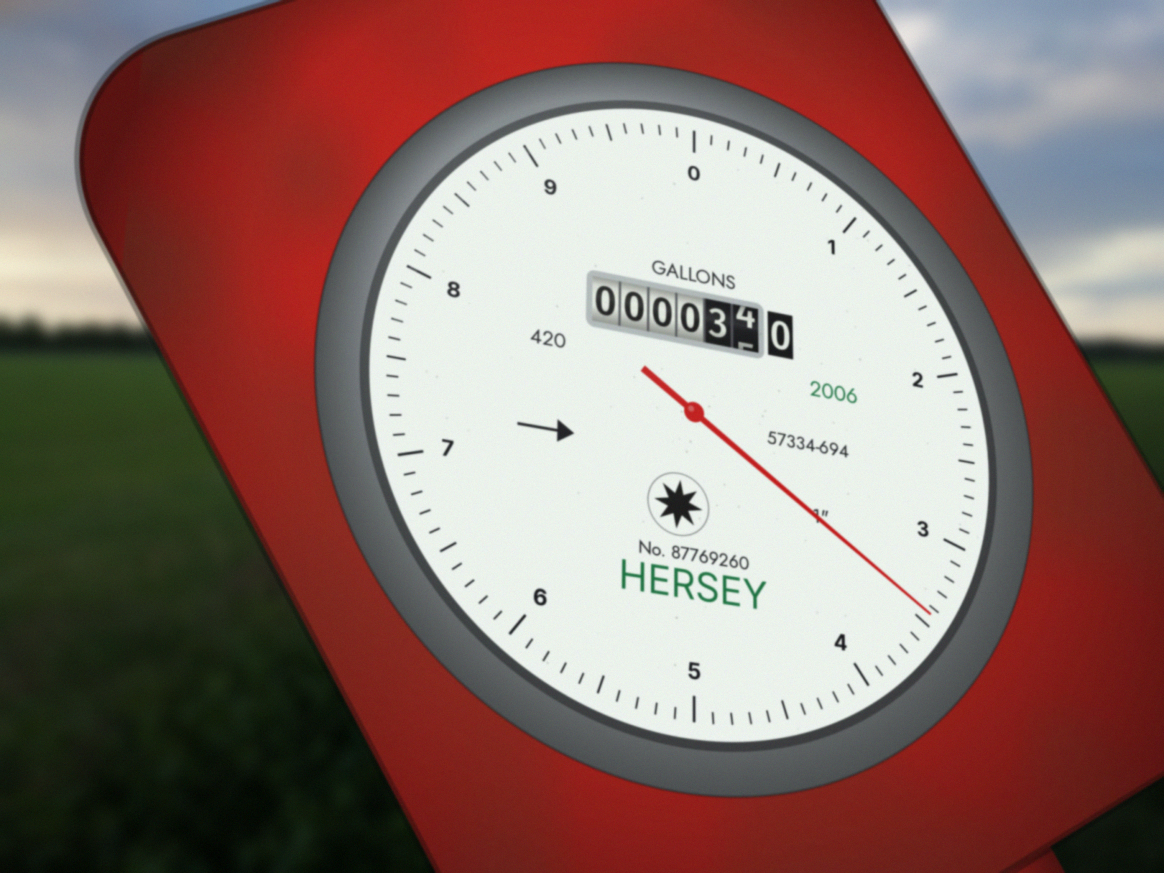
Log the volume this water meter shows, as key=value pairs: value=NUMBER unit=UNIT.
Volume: value=343.4 unit=gal
